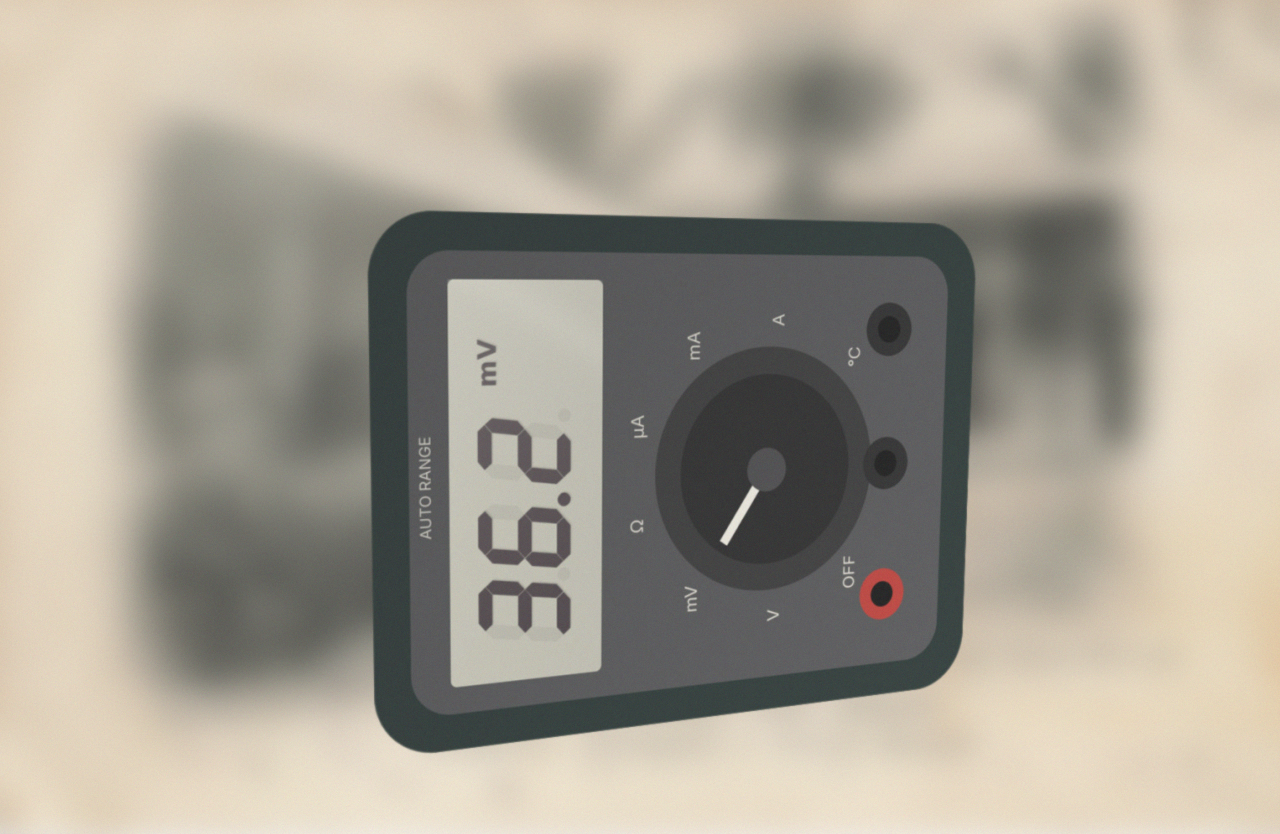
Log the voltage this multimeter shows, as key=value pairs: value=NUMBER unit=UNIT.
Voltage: value=36.2 unit=mV
